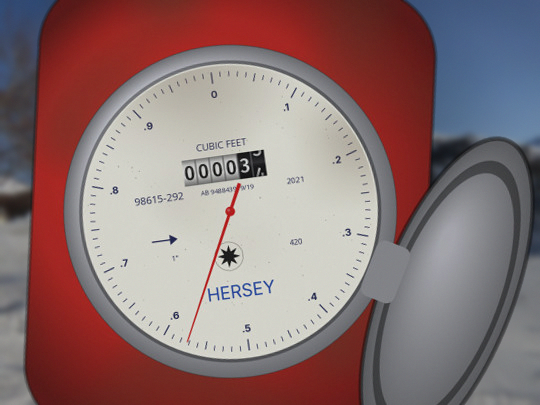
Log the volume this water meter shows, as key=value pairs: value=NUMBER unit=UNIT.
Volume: value=33.57 unit=ft³
